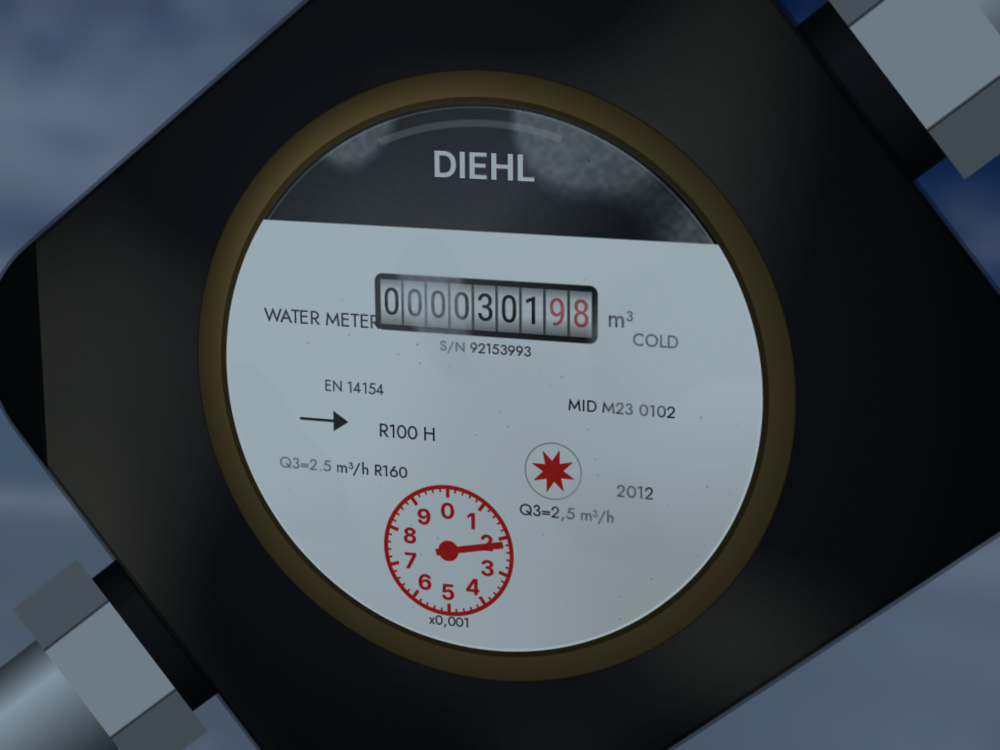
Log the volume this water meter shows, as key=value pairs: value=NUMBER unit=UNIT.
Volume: value=301.982 unit=m³
